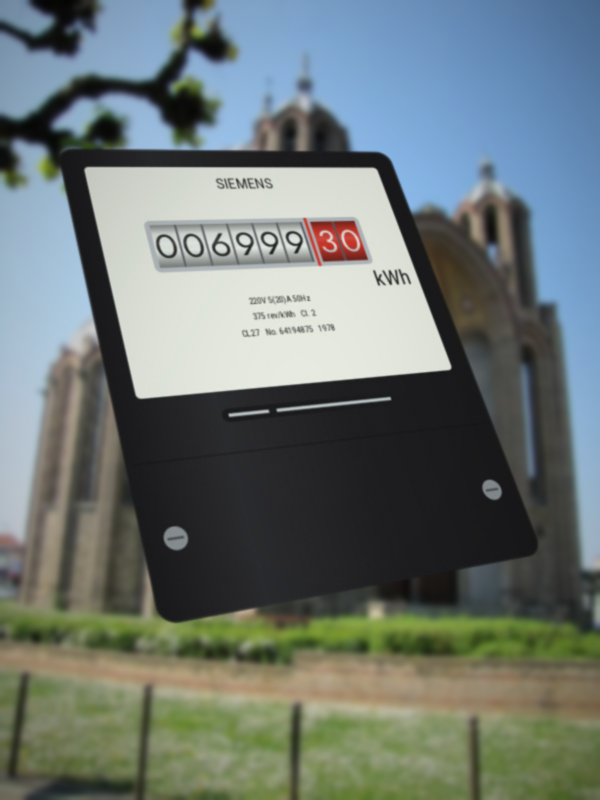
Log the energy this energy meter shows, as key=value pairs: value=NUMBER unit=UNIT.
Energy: value=6999.30 unit=kWh
